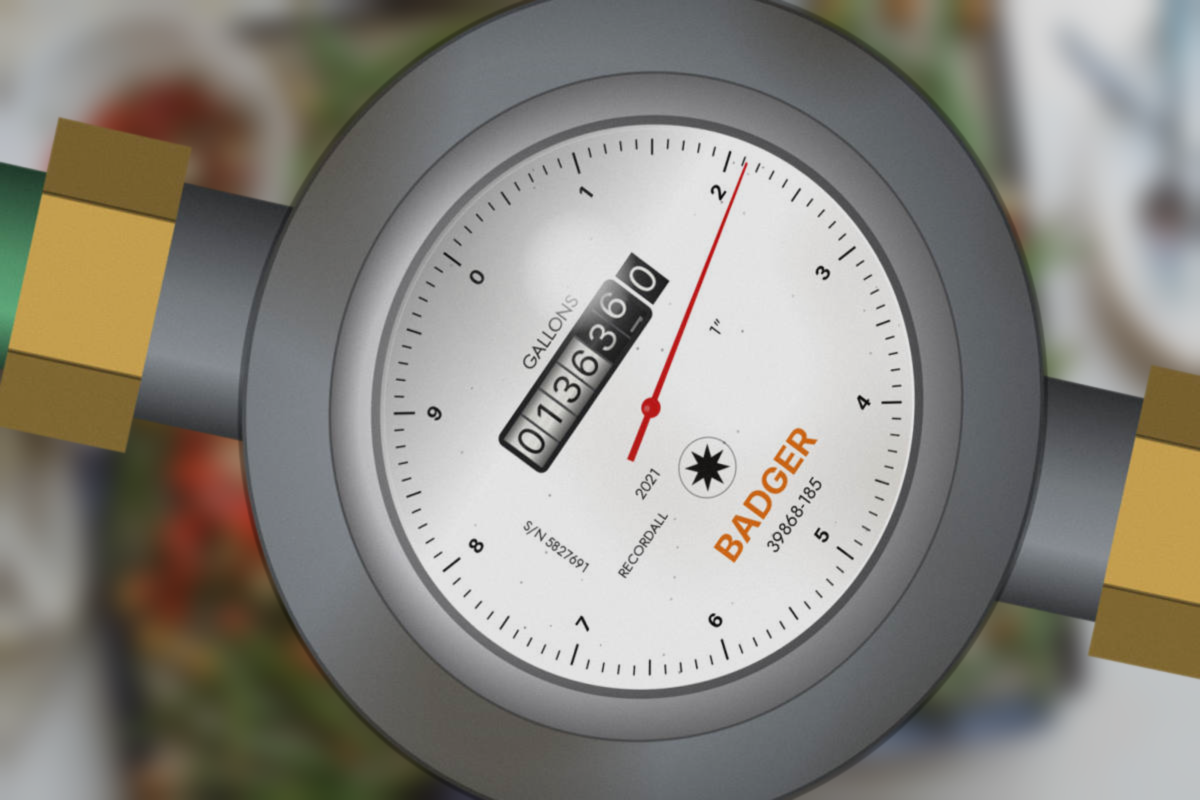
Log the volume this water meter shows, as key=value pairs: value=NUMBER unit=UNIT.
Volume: value=136362.1 unit=gal
